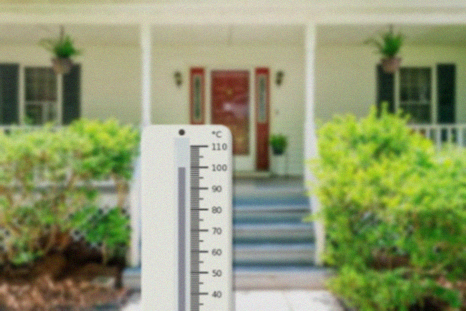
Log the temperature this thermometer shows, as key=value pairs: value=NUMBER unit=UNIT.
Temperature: value=100 unit=°C
